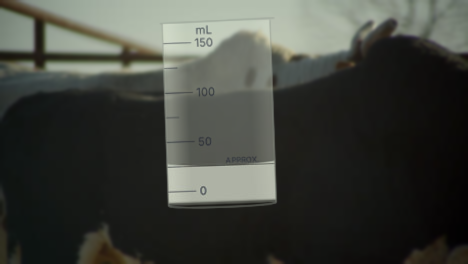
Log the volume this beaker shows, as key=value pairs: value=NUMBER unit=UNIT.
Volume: value=25 unit=mL
